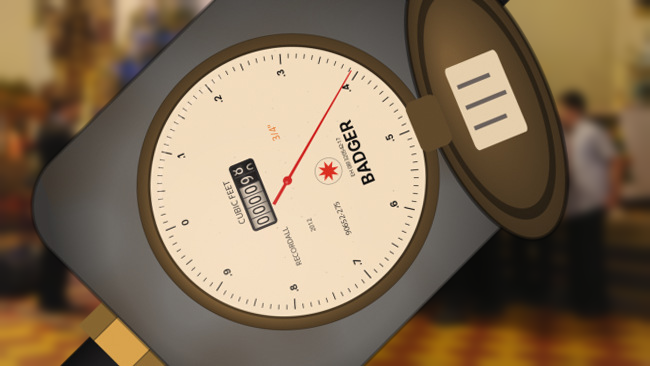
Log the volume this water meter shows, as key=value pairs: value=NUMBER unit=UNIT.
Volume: value=98.39 unit=ft³
